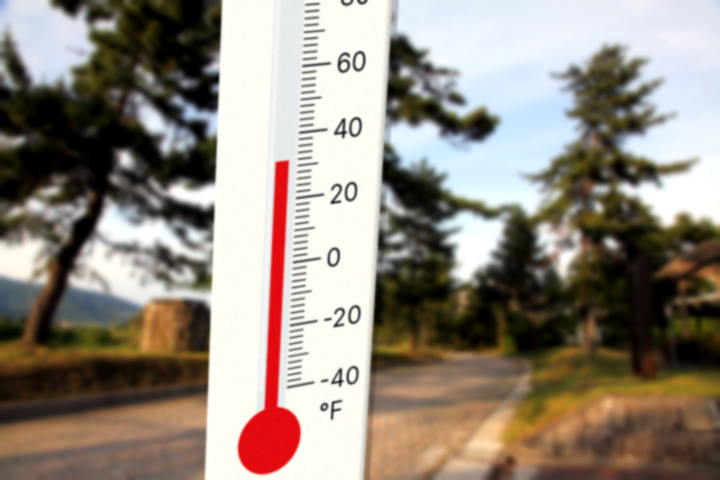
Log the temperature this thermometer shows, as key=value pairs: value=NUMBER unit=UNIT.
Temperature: value=32 unit=°F
